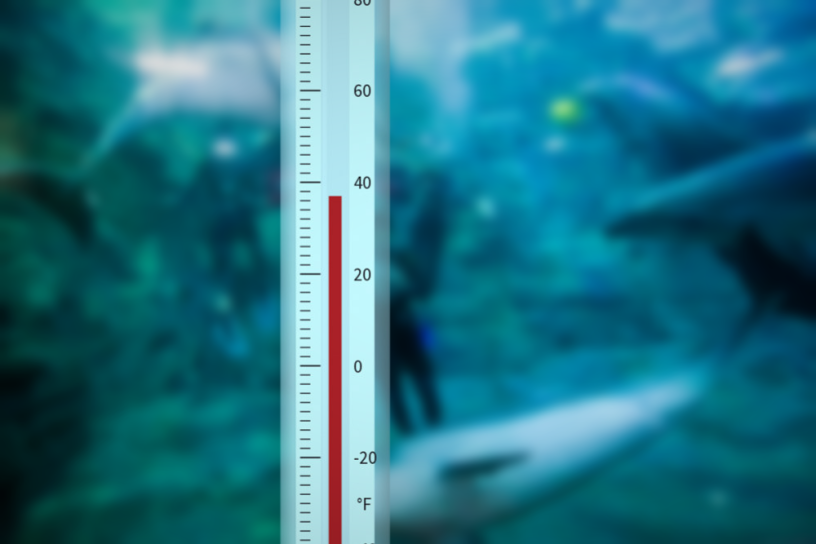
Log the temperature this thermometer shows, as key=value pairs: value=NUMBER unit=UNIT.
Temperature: value=37 unit=°F
